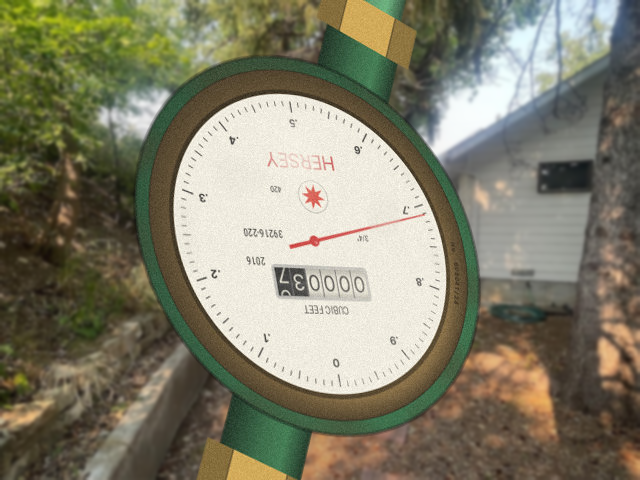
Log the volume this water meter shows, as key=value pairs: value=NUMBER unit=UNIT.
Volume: value=36.71 unit=ft³
